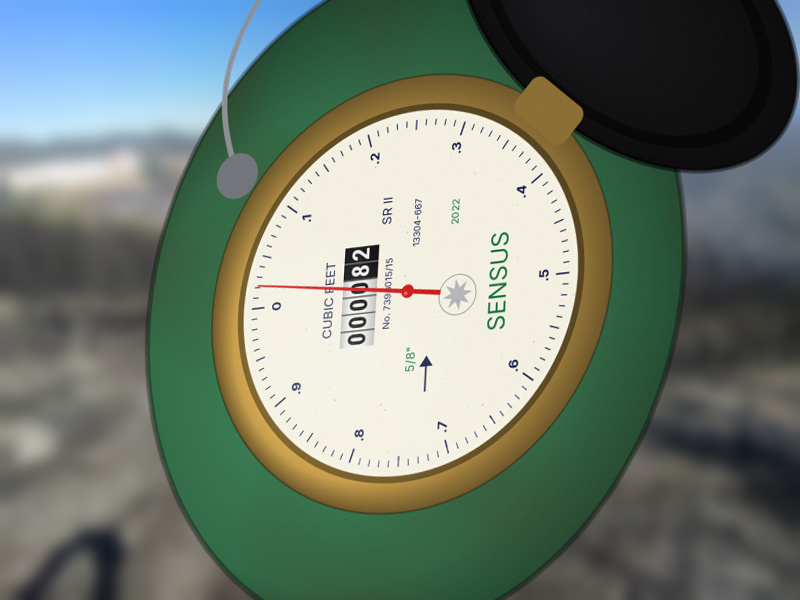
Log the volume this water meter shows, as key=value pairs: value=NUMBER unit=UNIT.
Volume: value=82.02 unit=ft³
